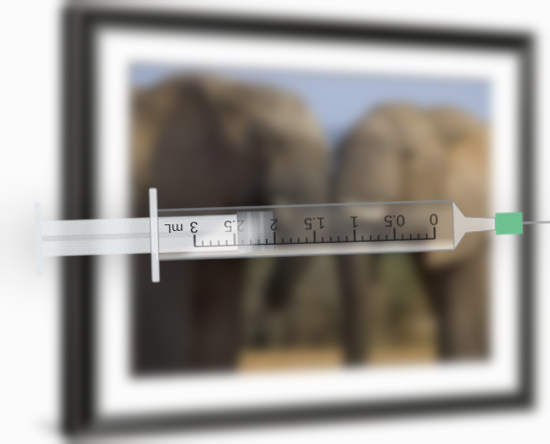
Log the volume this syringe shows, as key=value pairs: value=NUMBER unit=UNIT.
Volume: value=2 unit=mL
